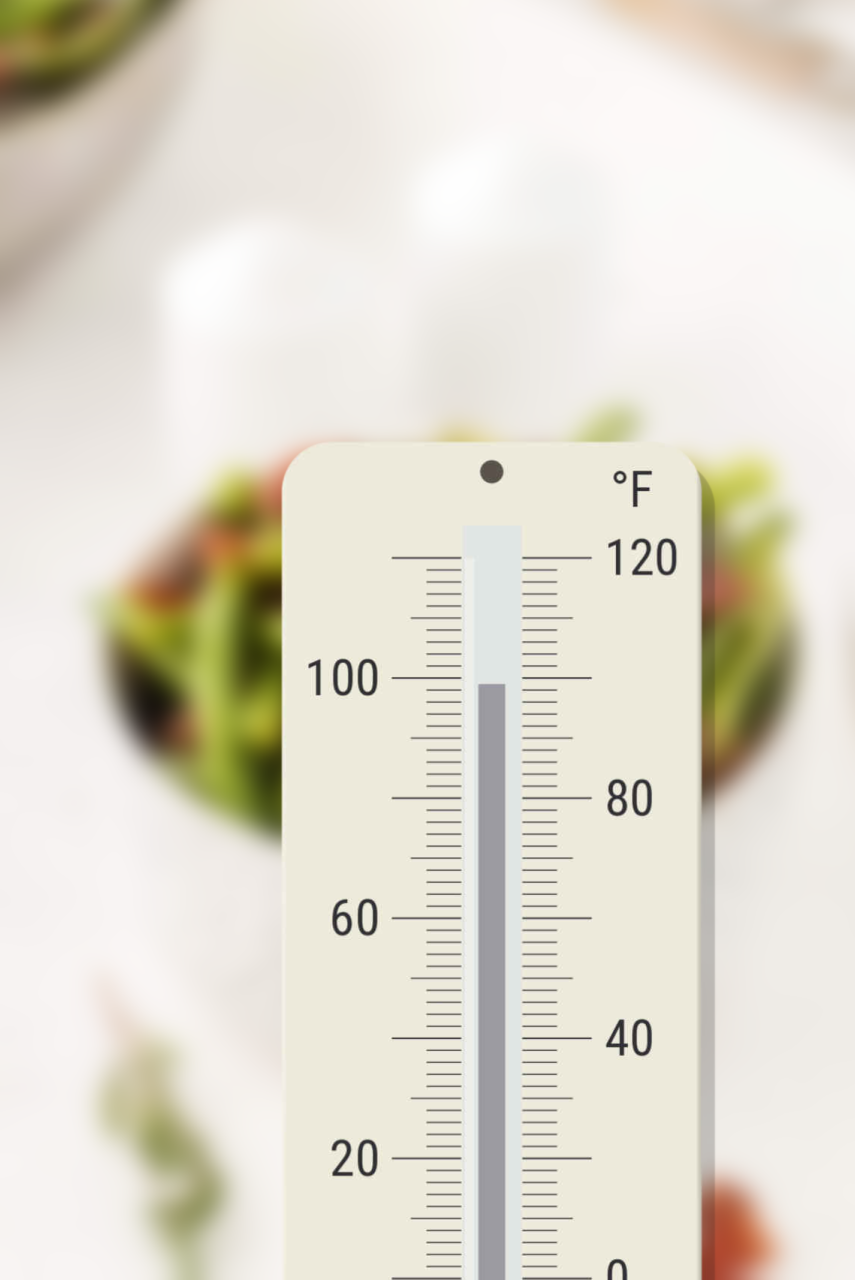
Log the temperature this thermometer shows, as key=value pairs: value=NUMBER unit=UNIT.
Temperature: value=99 unit=°F
